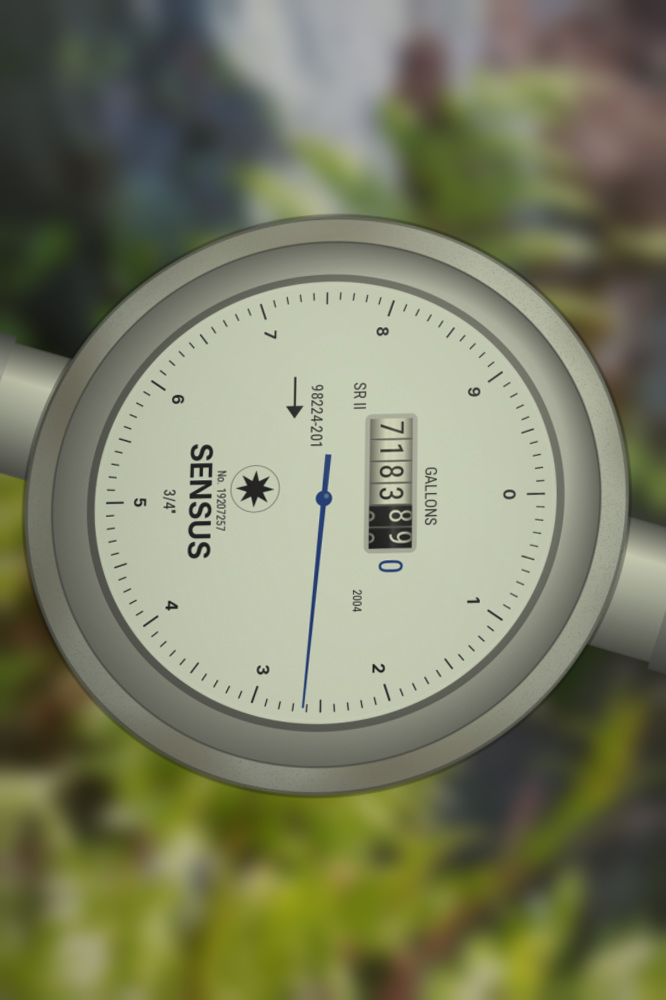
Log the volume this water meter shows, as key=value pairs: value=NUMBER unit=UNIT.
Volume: value=7183892.6 unit=gal
